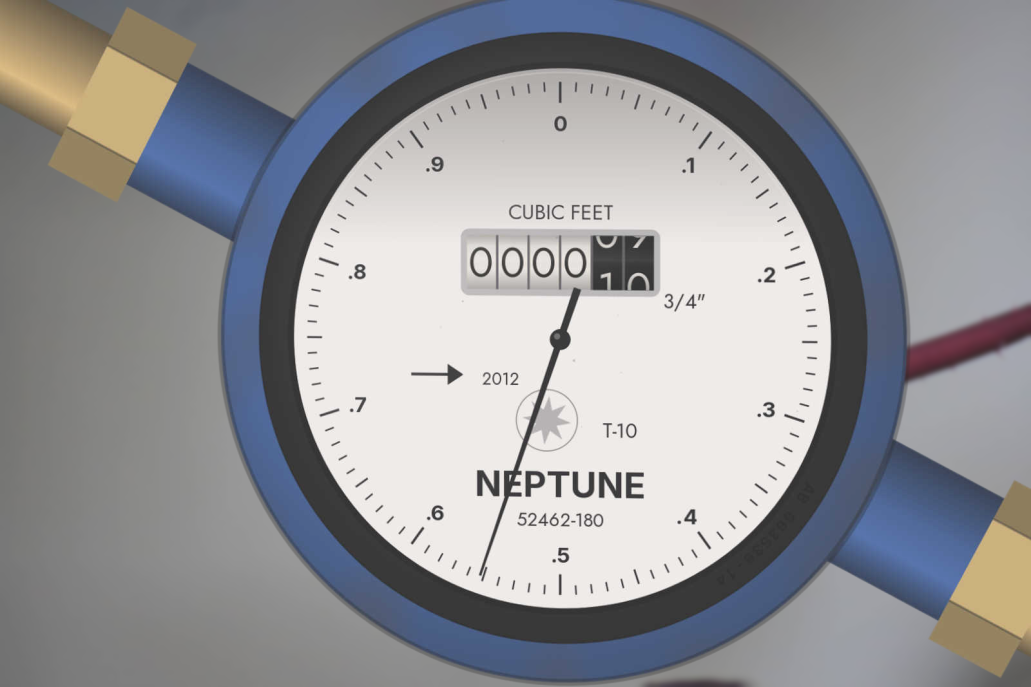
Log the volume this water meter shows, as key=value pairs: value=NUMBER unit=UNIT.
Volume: value=9.55 unit=ft³
